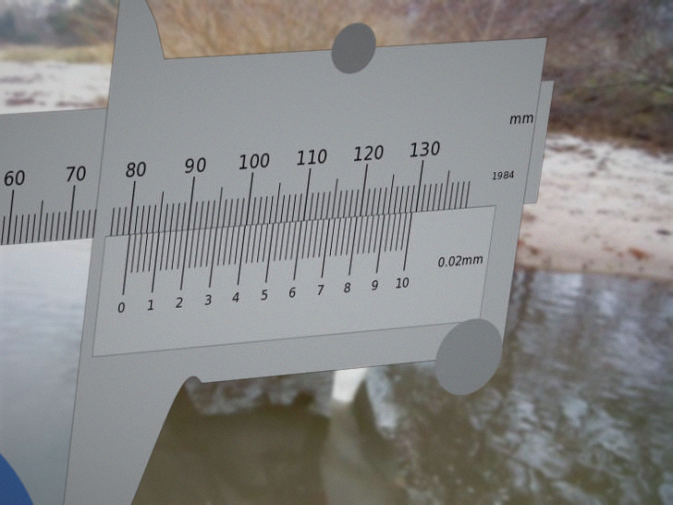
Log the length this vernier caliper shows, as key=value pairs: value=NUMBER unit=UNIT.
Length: value=80.2 unit=mm
